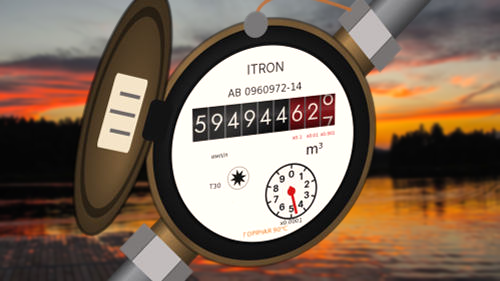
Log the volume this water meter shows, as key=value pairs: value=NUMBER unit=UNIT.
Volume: value=594944.6264 unit=m³
